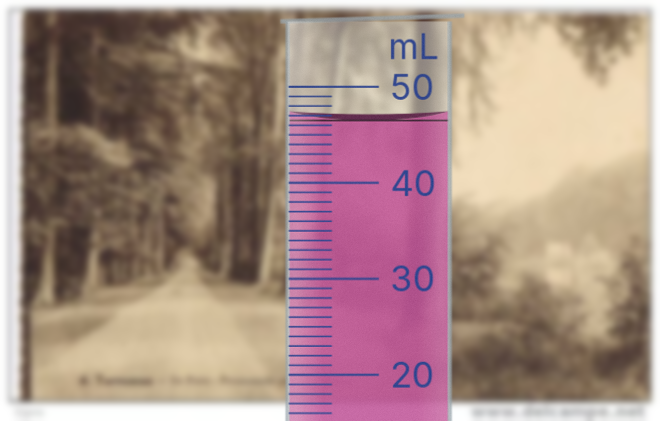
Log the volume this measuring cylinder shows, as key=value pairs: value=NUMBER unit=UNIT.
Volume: value=46.5 unit=mL
